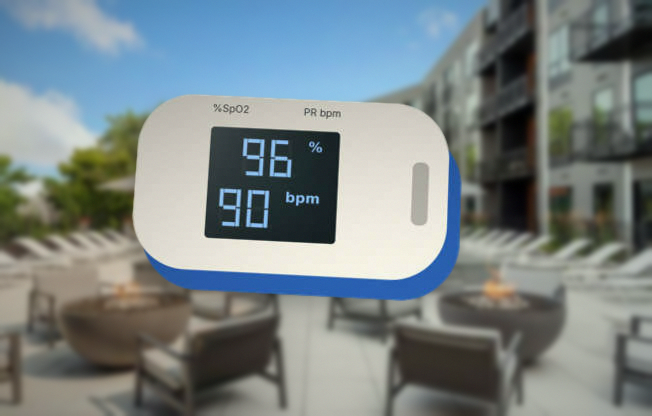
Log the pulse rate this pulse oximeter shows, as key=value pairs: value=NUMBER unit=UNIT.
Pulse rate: value=90 unit=bpm
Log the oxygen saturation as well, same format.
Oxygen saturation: value=96 unit=%
